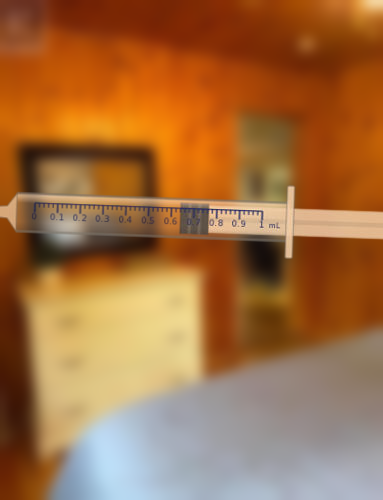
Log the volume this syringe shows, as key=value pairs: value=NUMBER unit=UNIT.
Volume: value=0.64 unit=mL
